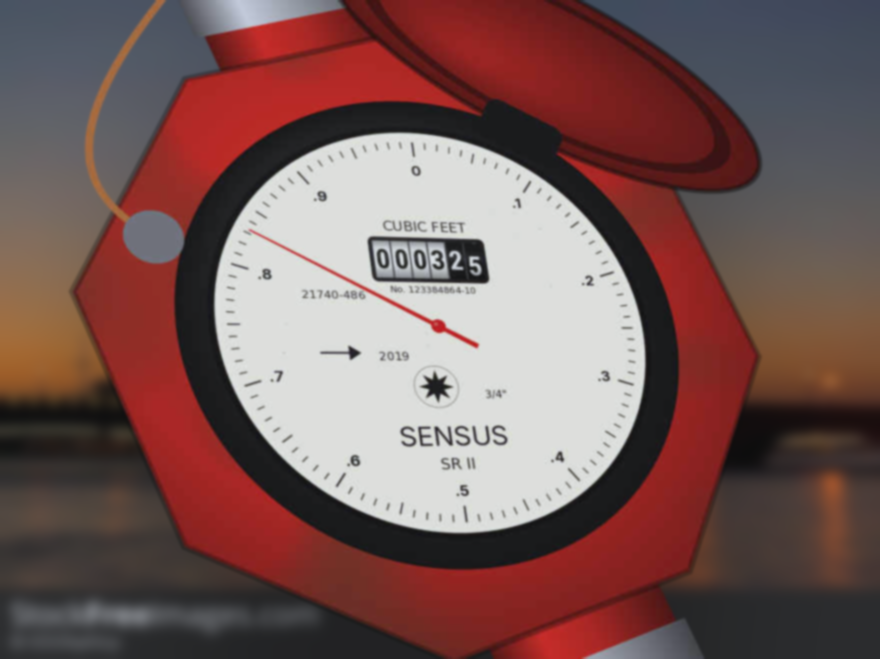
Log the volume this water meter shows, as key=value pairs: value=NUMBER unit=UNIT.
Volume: value=324.83 unit=ft³
